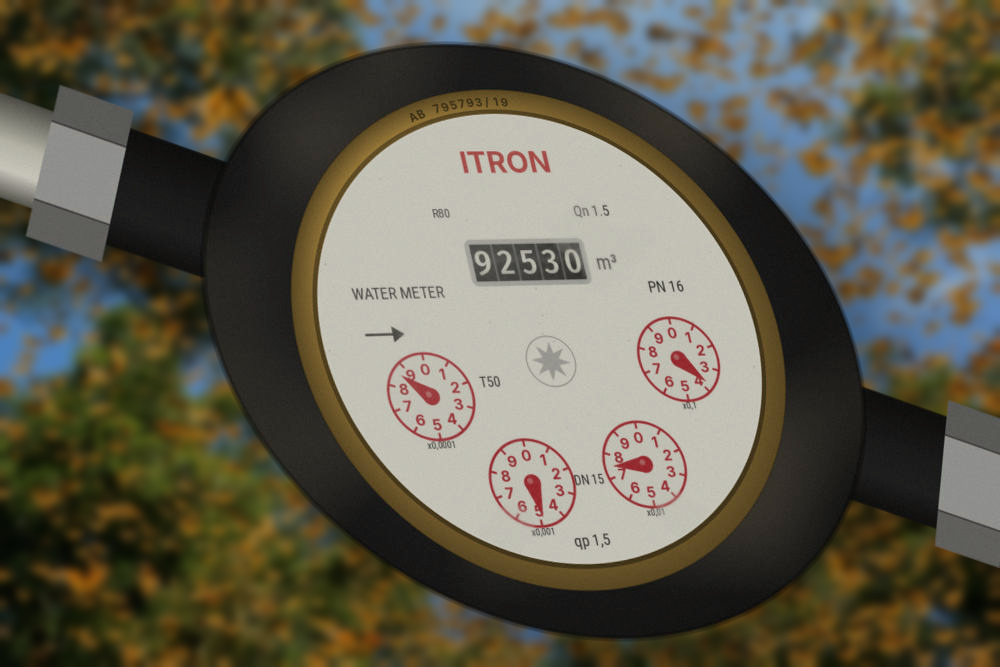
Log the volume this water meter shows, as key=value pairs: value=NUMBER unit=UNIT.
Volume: value=92530.3748 unit=m³
